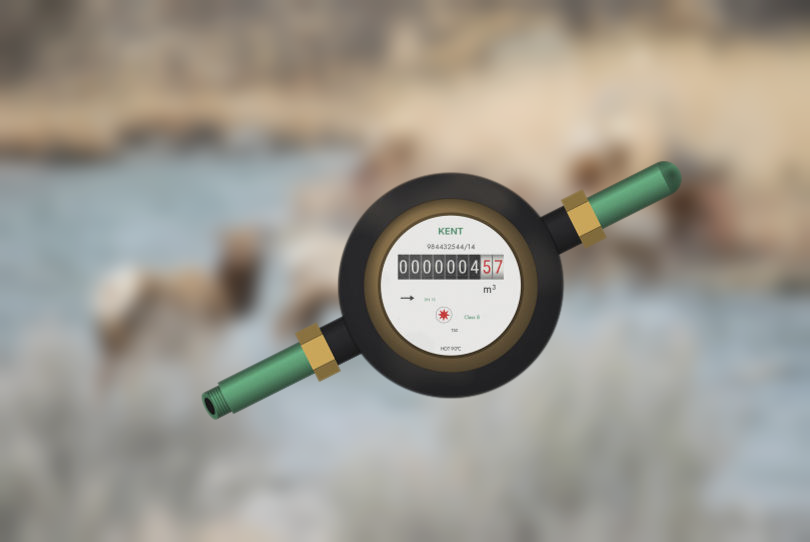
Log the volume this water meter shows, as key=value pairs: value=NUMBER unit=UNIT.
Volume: value=4.57 unit=m³
